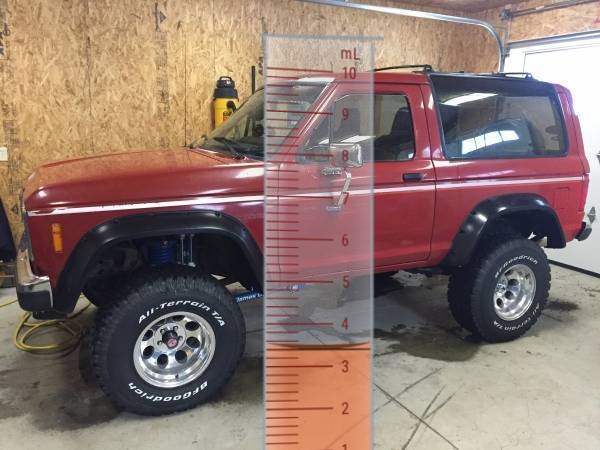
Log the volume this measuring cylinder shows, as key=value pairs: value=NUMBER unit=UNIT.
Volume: value=3.4 unit=mL
